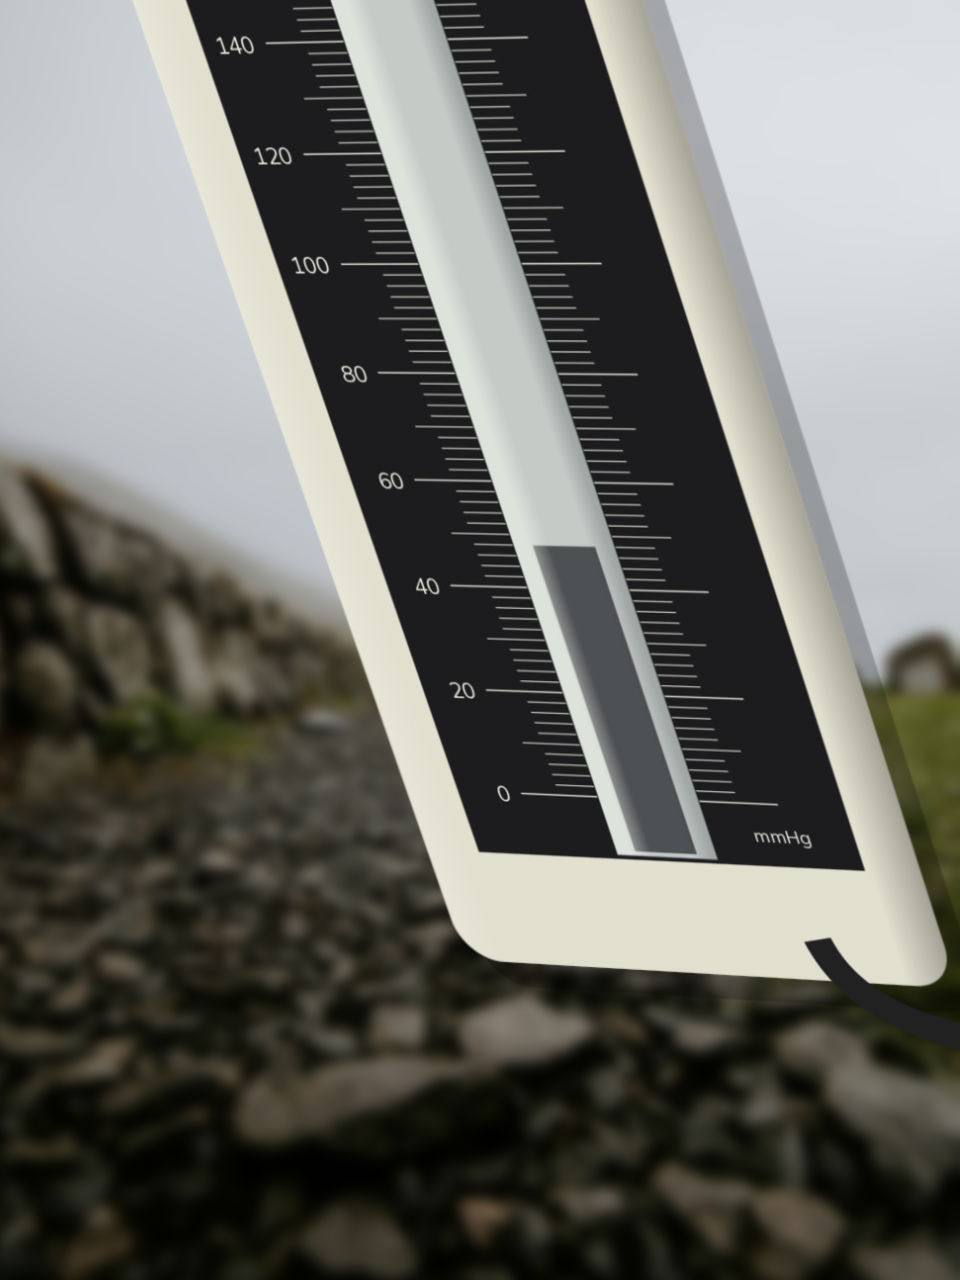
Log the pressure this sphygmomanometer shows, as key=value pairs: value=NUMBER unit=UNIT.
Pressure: value=48 unit=mmHg
